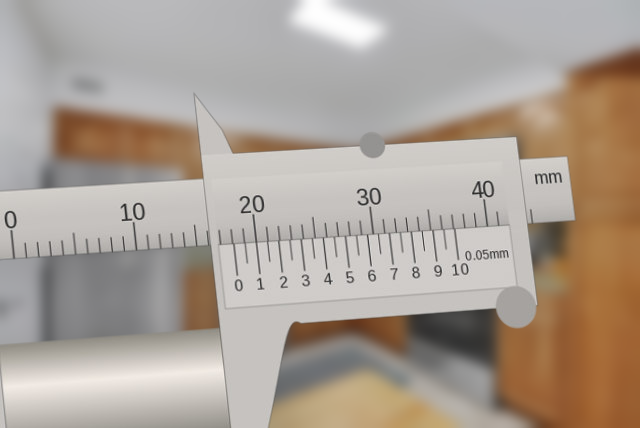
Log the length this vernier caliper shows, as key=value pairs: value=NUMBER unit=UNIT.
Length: value=18.1 unit=mm
